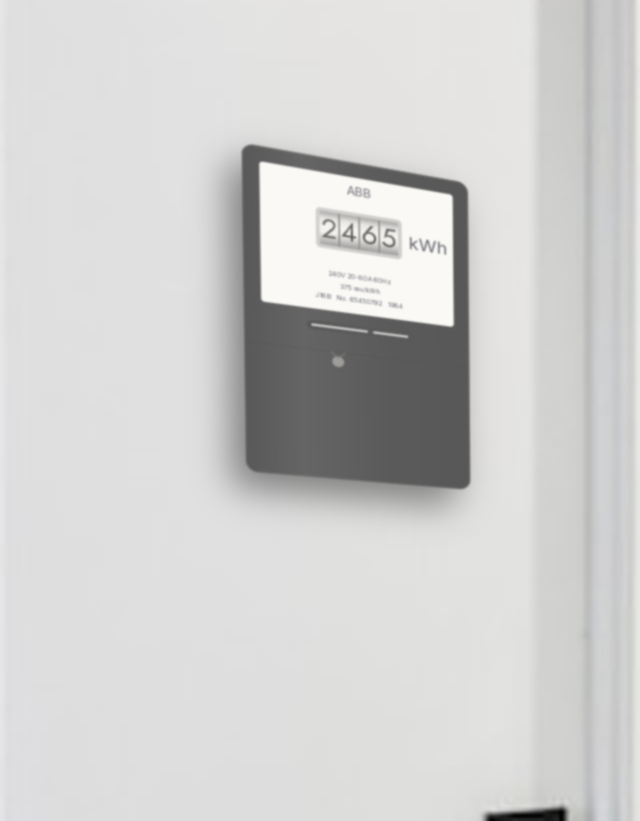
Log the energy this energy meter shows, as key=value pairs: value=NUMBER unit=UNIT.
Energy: value=2465 unit=kWh
